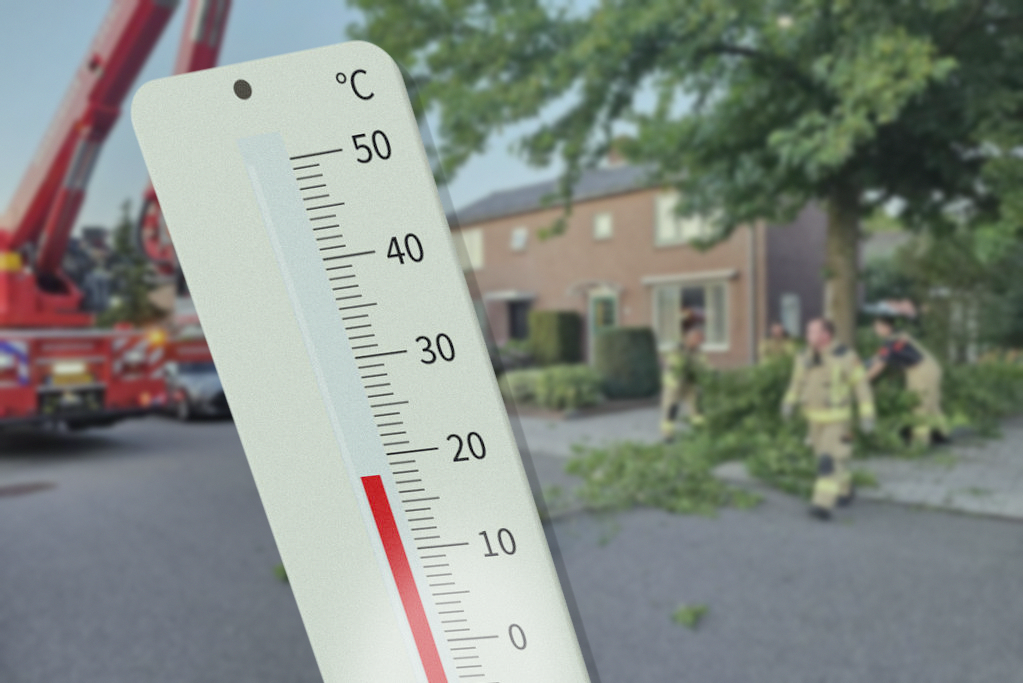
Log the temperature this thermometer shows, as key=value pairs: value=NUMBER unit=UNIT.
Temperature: value=18 unit=°C
